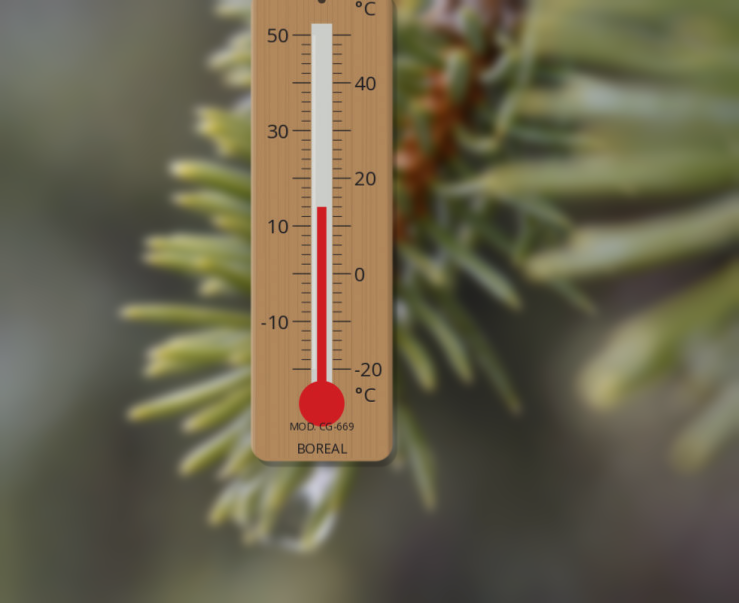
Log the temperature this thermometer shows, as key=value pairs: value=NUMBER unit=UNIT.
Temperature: value=14 unit=°C
